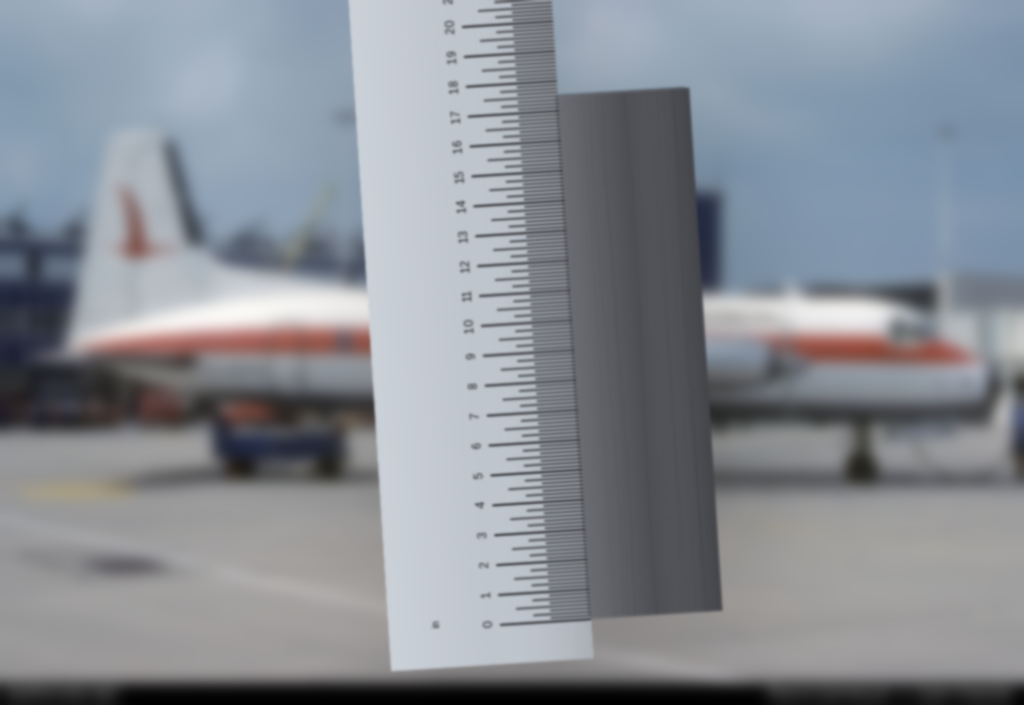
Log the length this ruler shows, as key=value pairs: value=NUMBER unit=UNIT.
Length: value=17.5 unit=in
